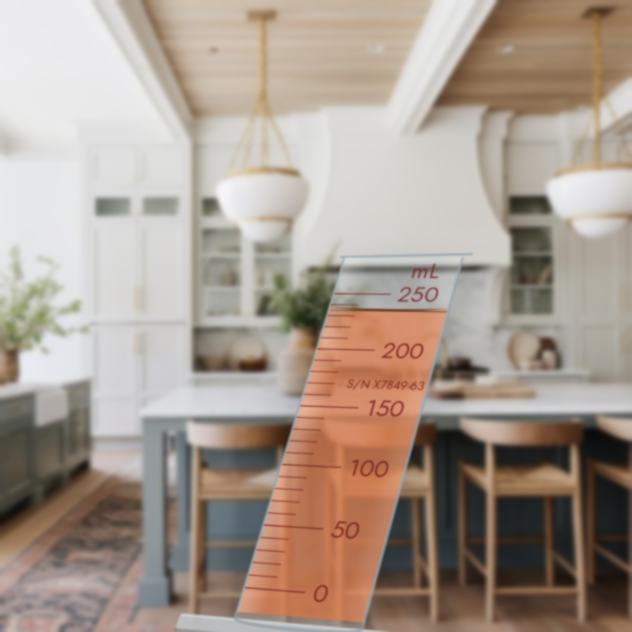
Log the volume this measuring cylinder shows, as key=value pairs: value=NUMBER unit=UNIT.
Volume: value=235 unit=mL
